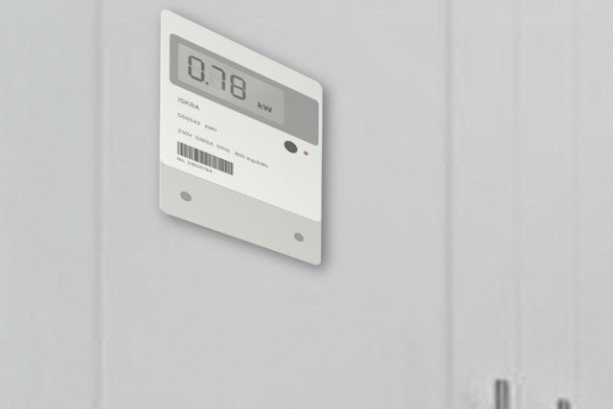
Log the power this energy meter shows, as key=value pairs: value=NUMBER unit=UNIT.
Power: value=0.78 unit=kW
